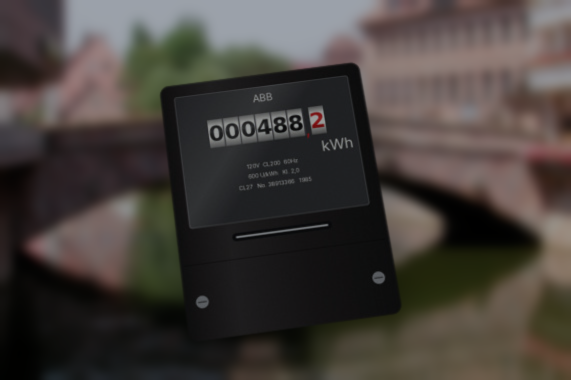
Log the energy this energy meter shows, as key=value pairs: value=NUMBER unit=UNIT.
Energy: value=488.2 unit=kWh
